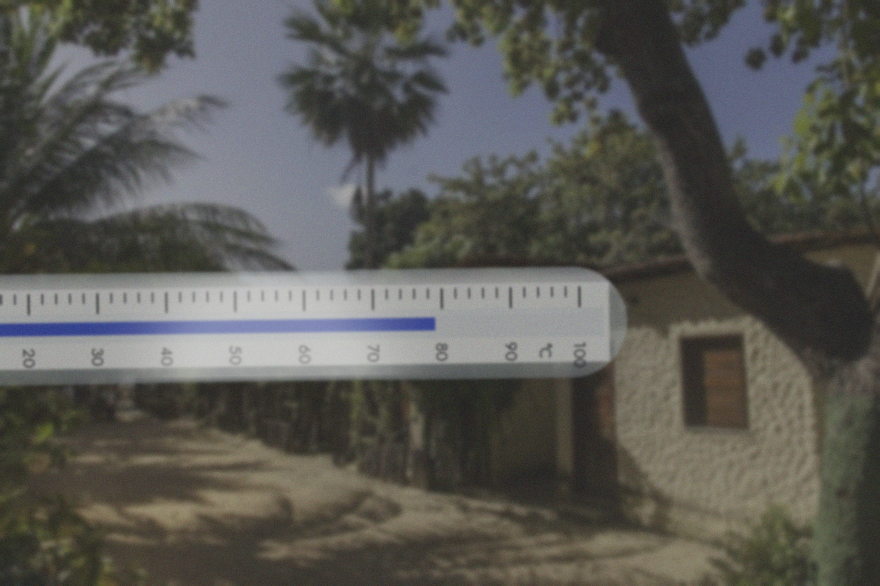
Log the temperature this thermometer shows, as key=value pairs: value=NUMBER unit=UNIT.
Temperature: value=79 unit=°C
